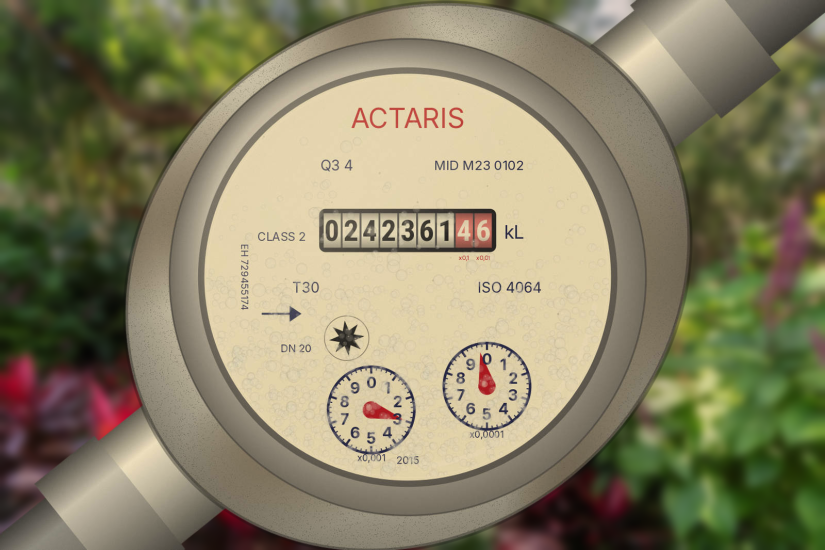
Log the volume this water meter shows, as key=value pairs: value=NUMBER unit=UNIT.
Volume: value=242361.4629 unit=kL
